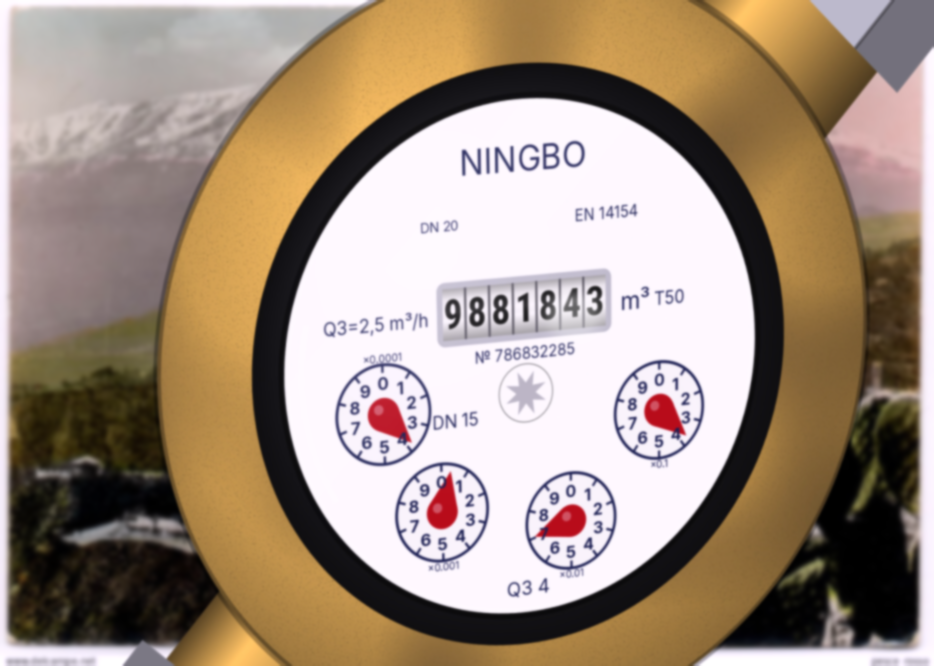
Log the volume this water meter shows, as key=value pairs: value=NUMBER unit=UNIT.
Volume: value=9881843.3703 unit=m³
